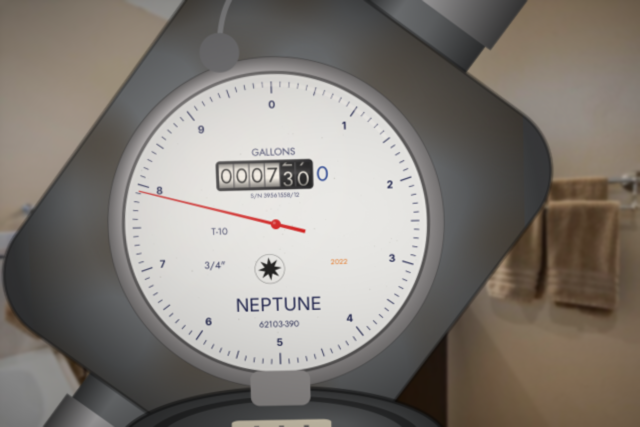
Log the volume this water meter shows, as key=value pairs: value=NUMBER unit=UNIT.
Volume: value=7297.9 unit=gal
